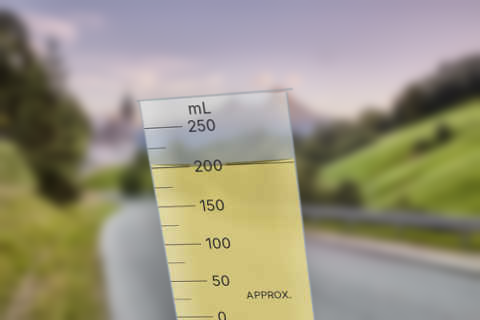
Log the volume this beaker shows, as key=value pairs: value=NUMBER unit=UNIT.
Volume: value=200 unit=mL
